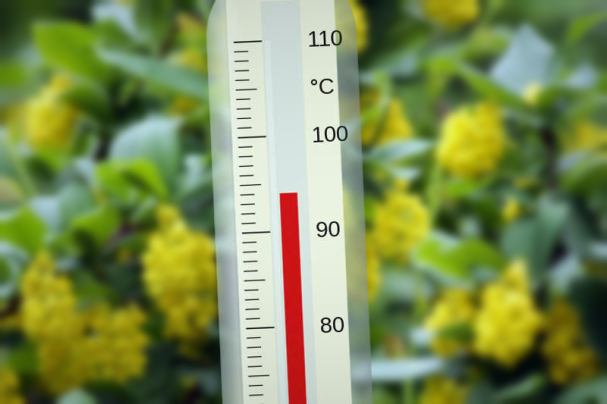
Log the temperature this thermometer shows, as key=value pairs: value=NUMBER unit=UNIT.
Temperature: value=94 unit=°C
